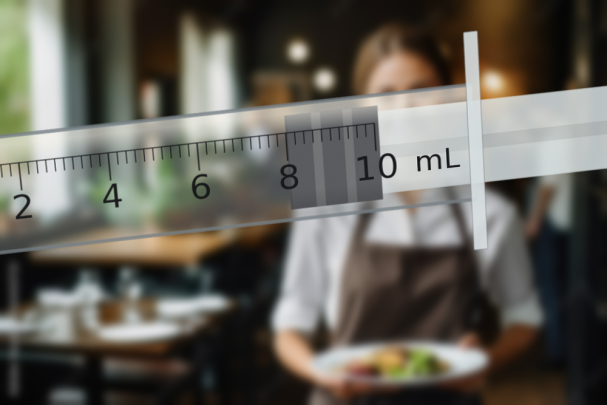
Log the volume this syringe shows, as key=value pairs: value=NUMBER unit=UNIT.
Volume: value=8 unit=mL
